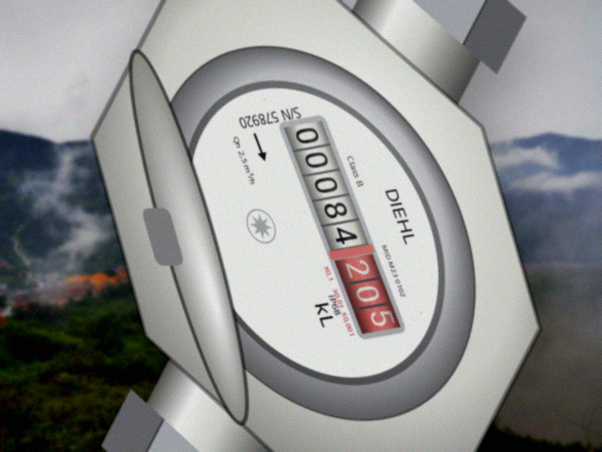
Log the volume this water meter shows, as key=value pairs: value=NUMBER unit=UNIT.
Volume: value=84.205 unit=kL
